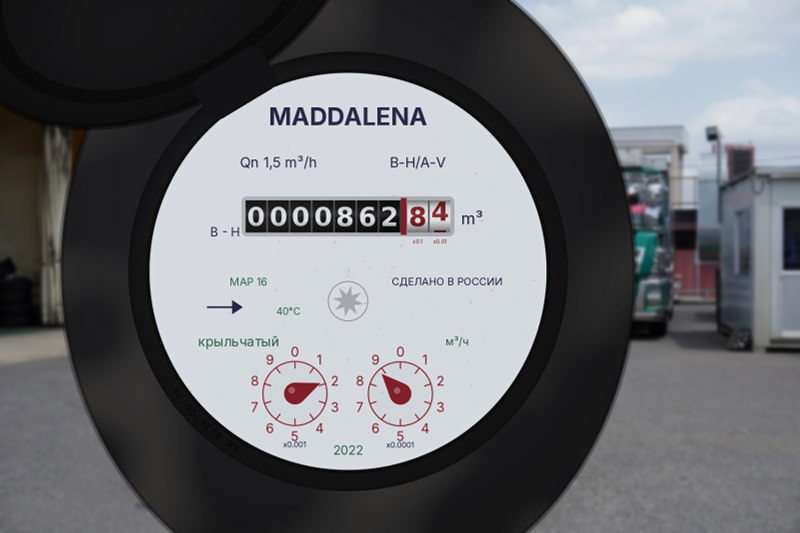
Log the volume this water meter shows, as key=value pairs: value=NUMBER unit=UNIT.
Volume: value=862.8418 unit=m³
